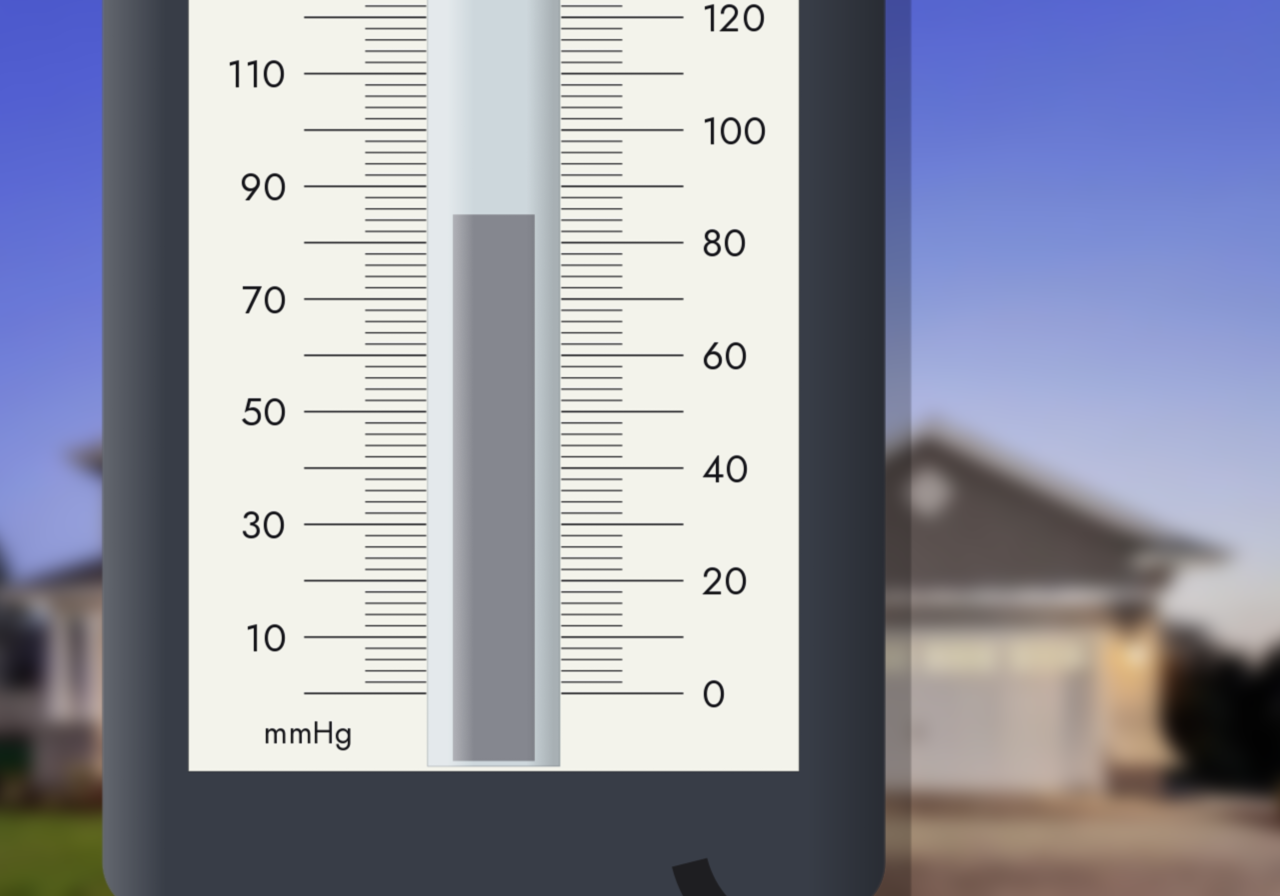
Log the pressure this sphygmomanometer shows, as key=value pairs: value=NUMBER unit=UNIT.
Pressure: value=85 unit=mmHg
